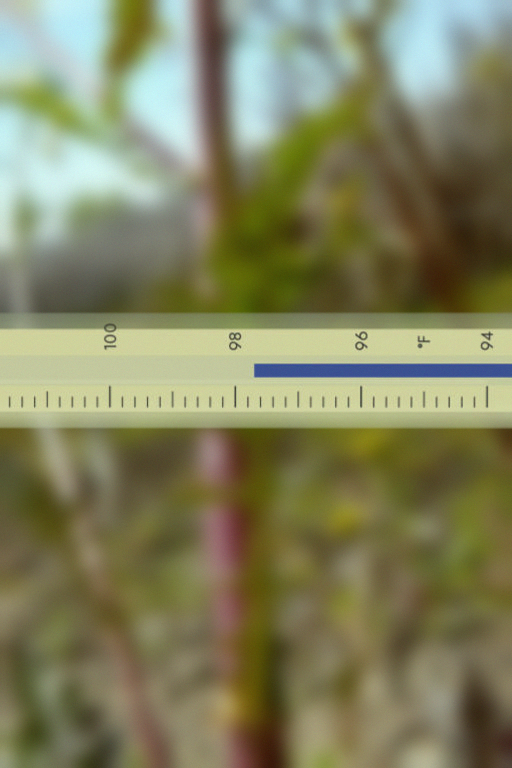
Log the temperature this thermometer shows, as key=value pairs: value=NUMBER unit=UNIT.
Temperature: value=97.7 unit=°F
